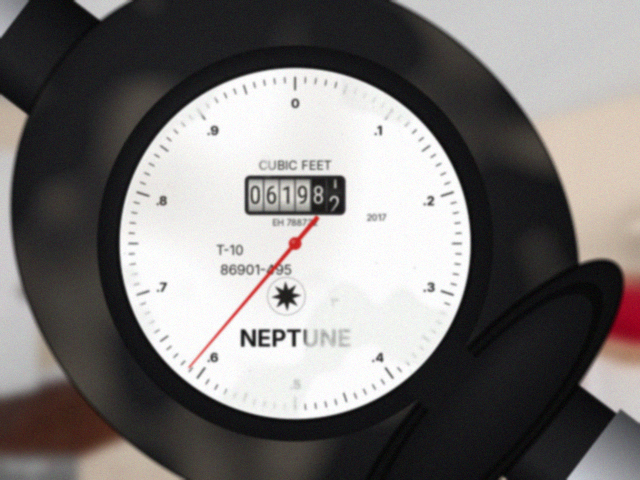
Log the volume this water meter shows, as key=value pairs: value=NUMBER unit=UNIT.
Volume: value=61981.61 unit=ft³
